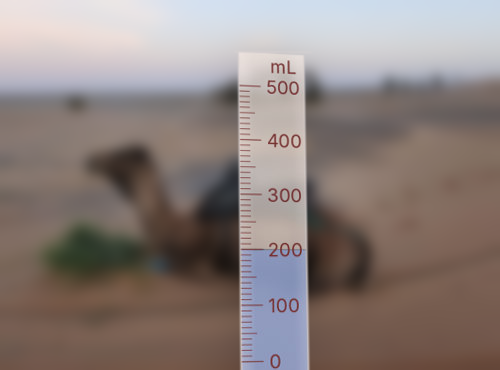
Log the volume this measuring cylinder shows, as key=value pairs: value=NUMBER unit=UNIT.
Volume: value=200 unit=mL
